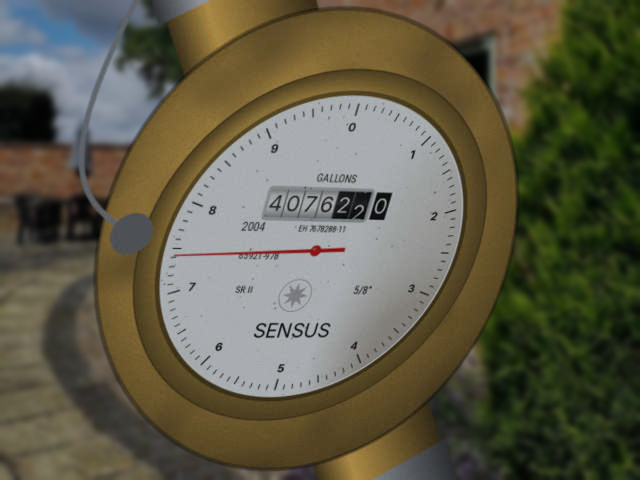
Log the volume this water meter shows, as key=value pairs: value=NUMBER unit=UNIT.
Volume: value=4076217.4 unit=gal
